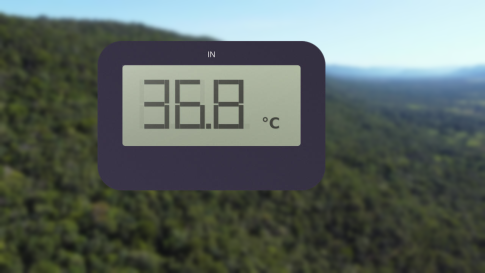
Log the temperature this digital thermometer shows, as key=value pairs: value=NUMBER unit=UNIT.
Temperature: value=36.8 unit=°C
